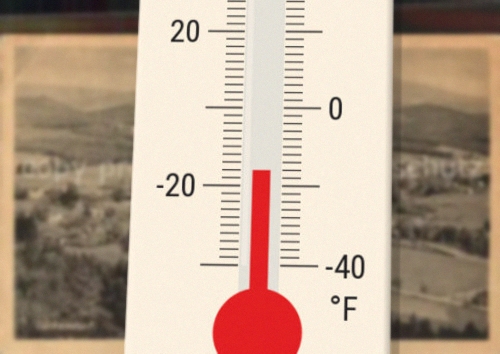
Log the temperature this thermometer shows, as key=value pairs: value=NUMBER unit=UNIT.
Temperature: value=-16 unit=°F
